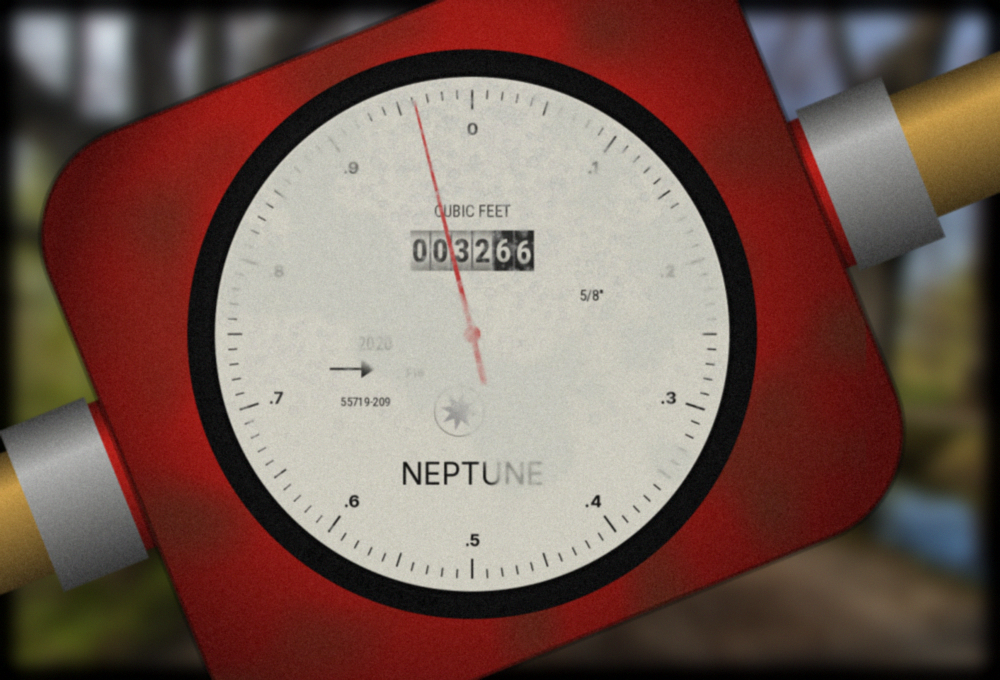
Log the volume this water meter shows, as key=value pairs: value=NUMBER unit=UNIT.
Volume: value=3265.96 unit=ft³
